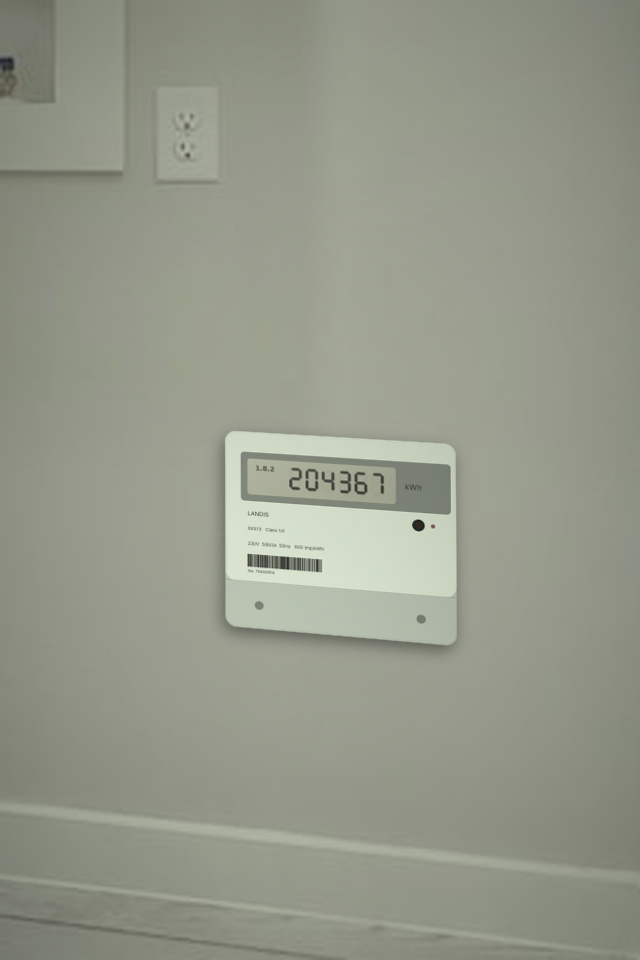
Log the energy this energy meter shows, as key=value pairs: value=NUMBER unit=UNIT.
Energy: value=204367 unit=kWh
